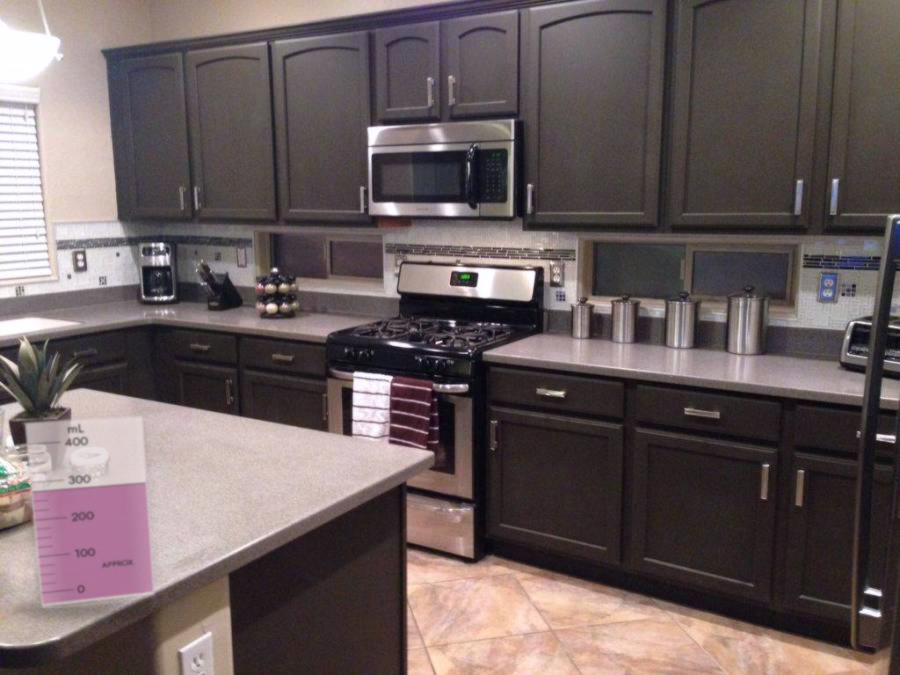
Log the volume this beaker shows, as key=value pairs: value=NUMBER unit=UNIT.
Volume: value=275 unit=mL
